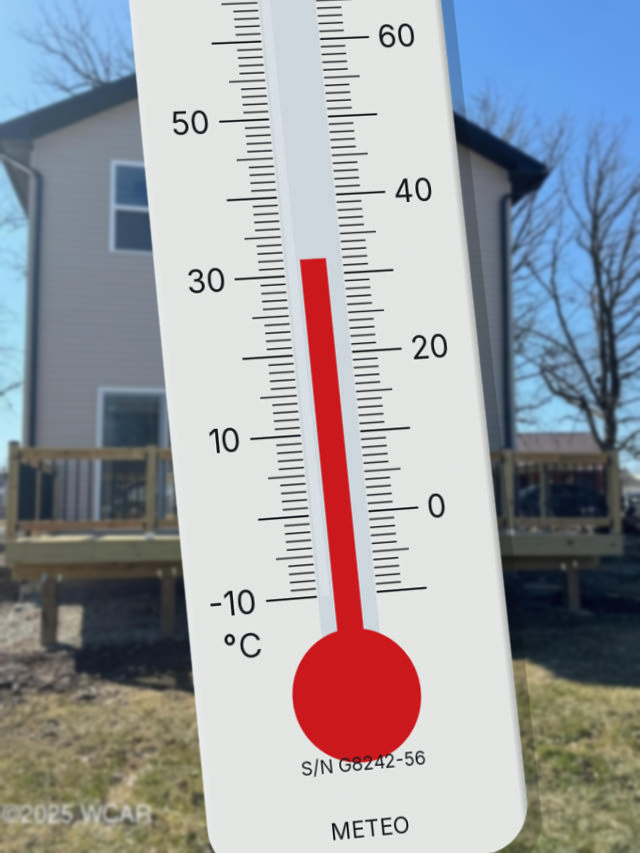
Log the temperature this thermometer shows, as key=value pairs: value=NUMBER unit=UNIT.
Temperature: value=32 unit=°C
